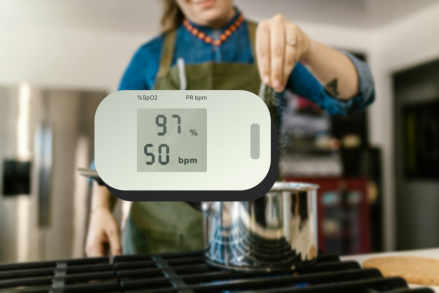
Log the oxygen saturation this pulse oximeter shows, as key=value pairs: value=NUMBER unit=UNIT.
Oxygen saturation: value=97 unit=%
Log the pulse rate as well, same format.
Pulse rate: value=50 unit=bpm
